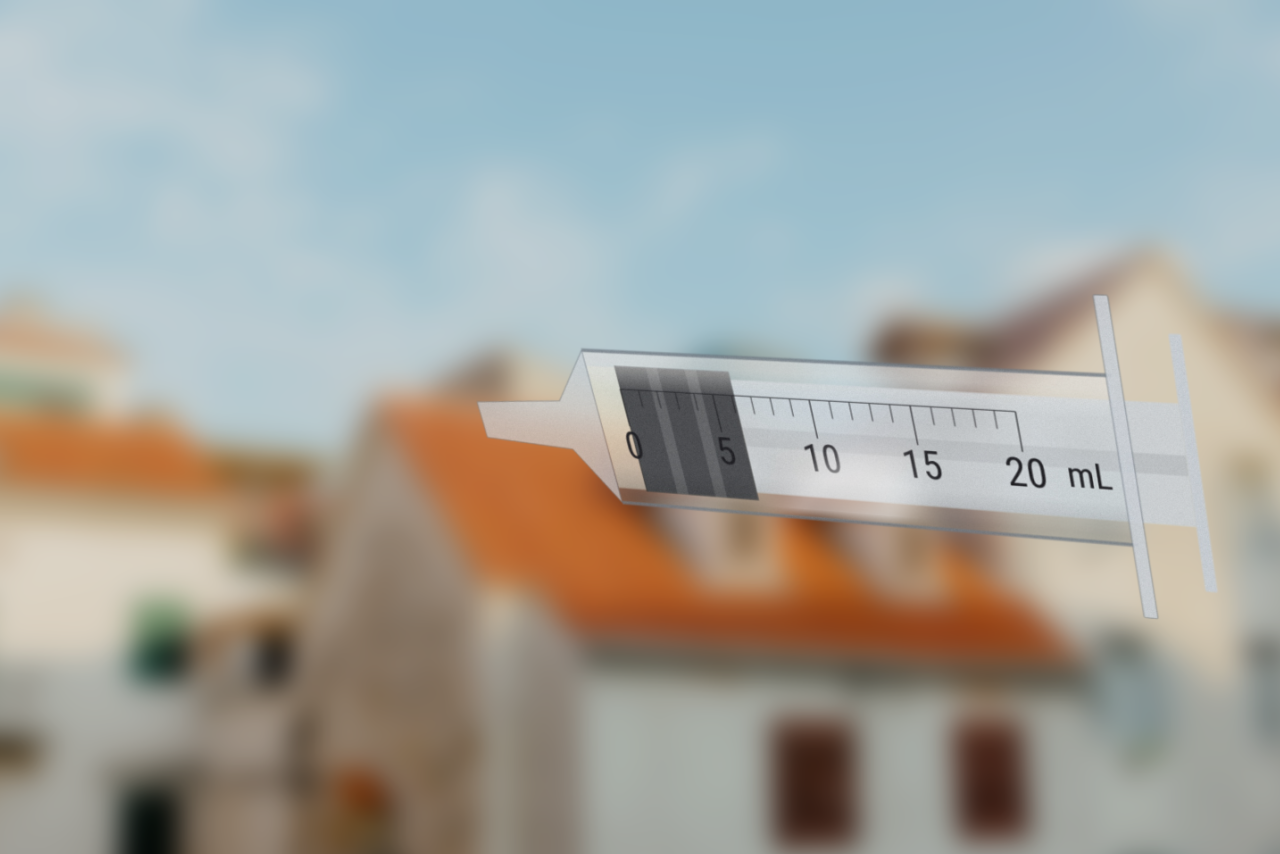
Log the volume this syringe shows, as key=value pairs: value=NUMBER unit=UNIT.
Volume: value=0 unit=mL
